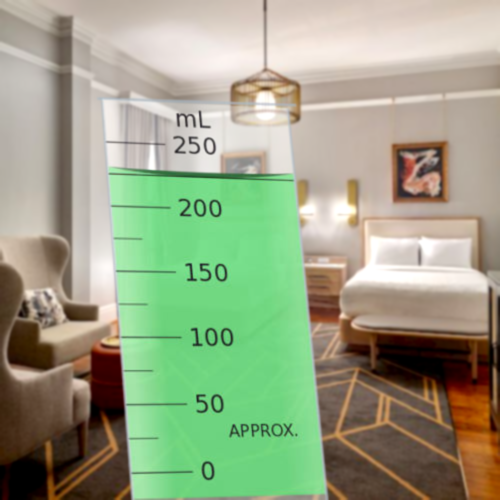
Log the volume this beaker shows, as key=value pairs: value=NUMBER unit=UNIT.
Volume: value=225 unit=mL
